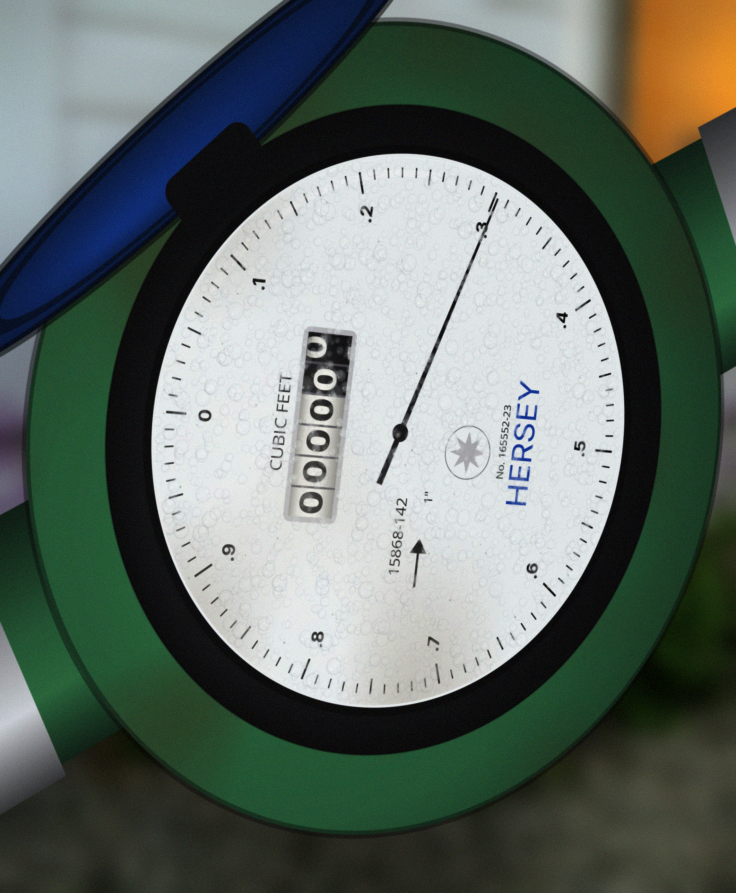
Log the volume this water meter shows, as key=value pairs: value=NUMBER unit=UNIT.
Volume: value=0.30 unit=ft³
